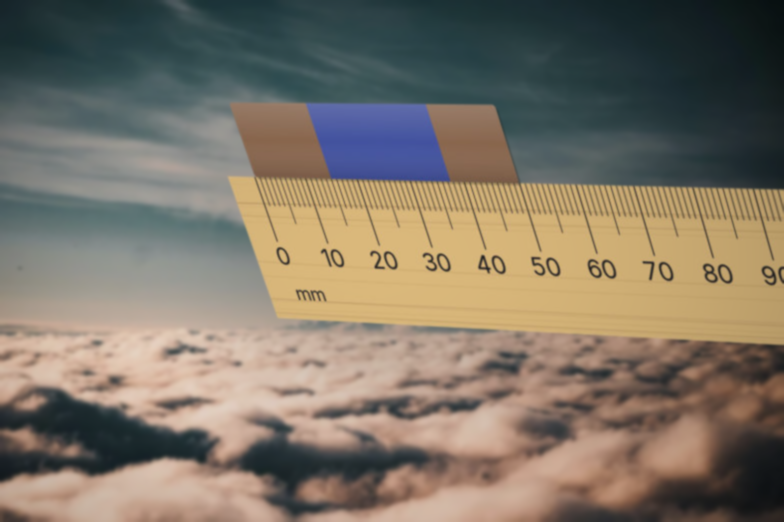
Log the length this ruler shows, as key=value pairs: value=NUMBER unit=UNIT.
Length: value=50 unit=mm
